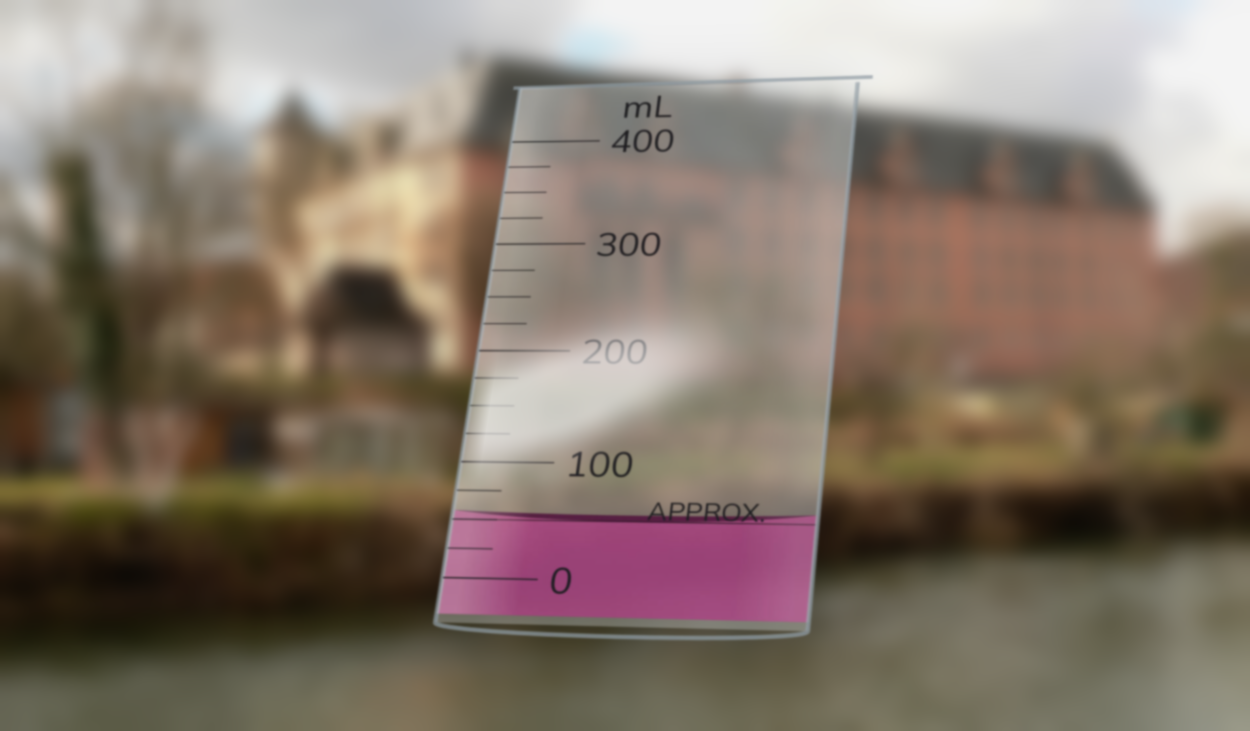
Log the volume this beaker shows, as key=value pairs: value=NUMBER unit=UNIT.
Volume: value=50 unit=mL
